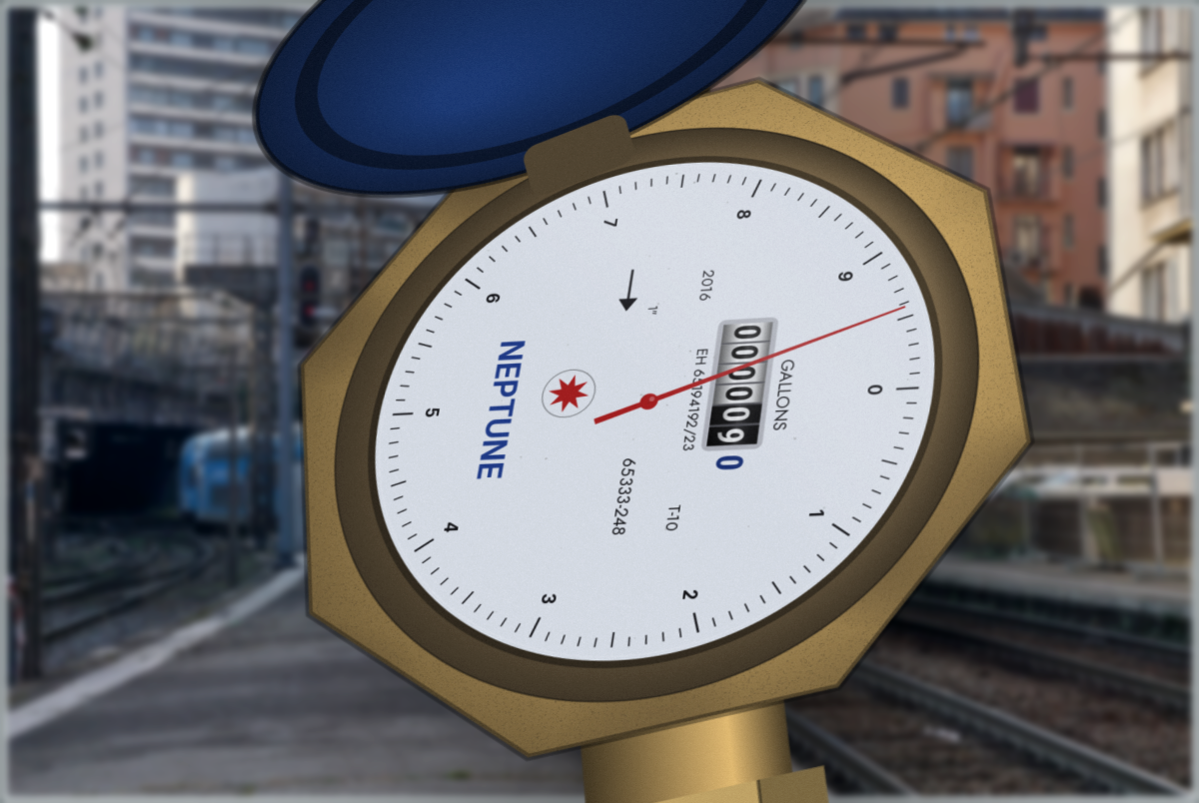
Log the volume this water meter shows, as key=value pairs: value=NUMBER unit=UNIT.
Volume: value=89.4 unit=gal
